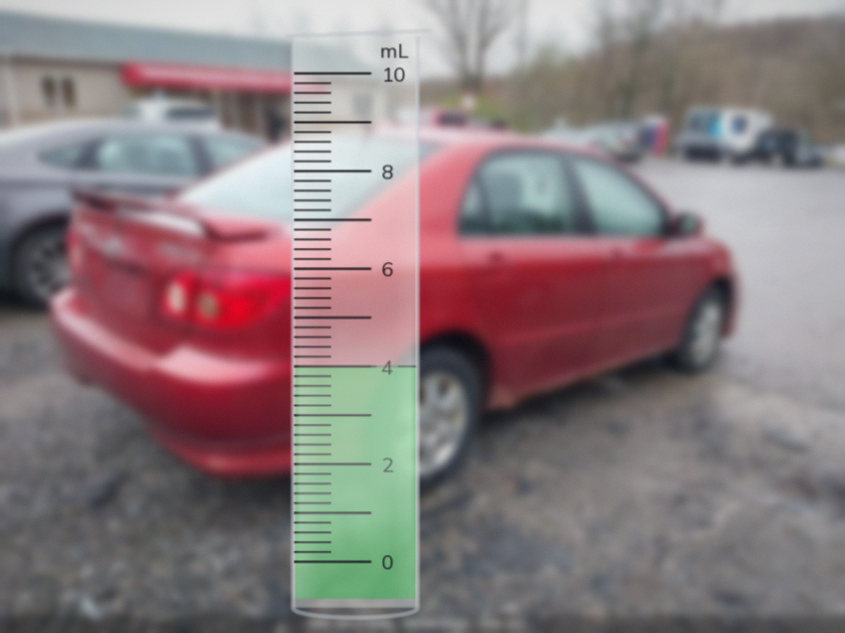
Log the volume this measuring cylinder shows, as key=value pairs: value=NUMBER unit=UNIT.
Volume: value=4 unit=mL
